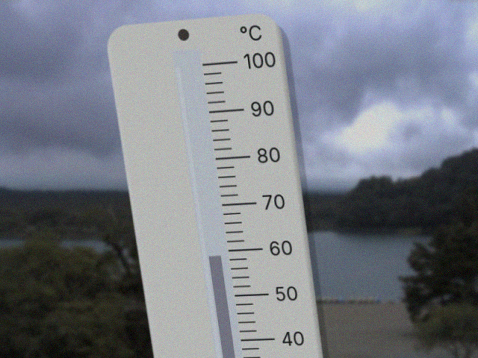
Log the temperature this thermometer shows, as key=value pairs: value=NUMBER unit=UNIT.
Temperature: value=59 unit=°C
